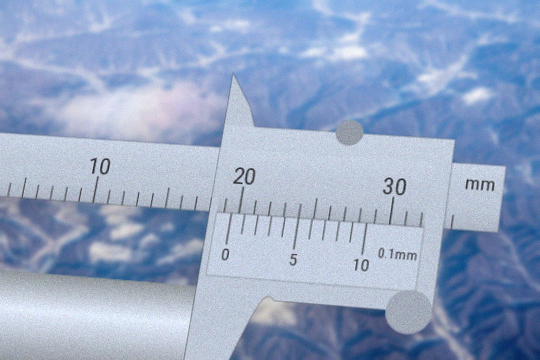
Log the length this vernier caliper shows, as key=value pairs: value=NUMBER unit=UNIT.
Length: value=19.5 unit=mm
